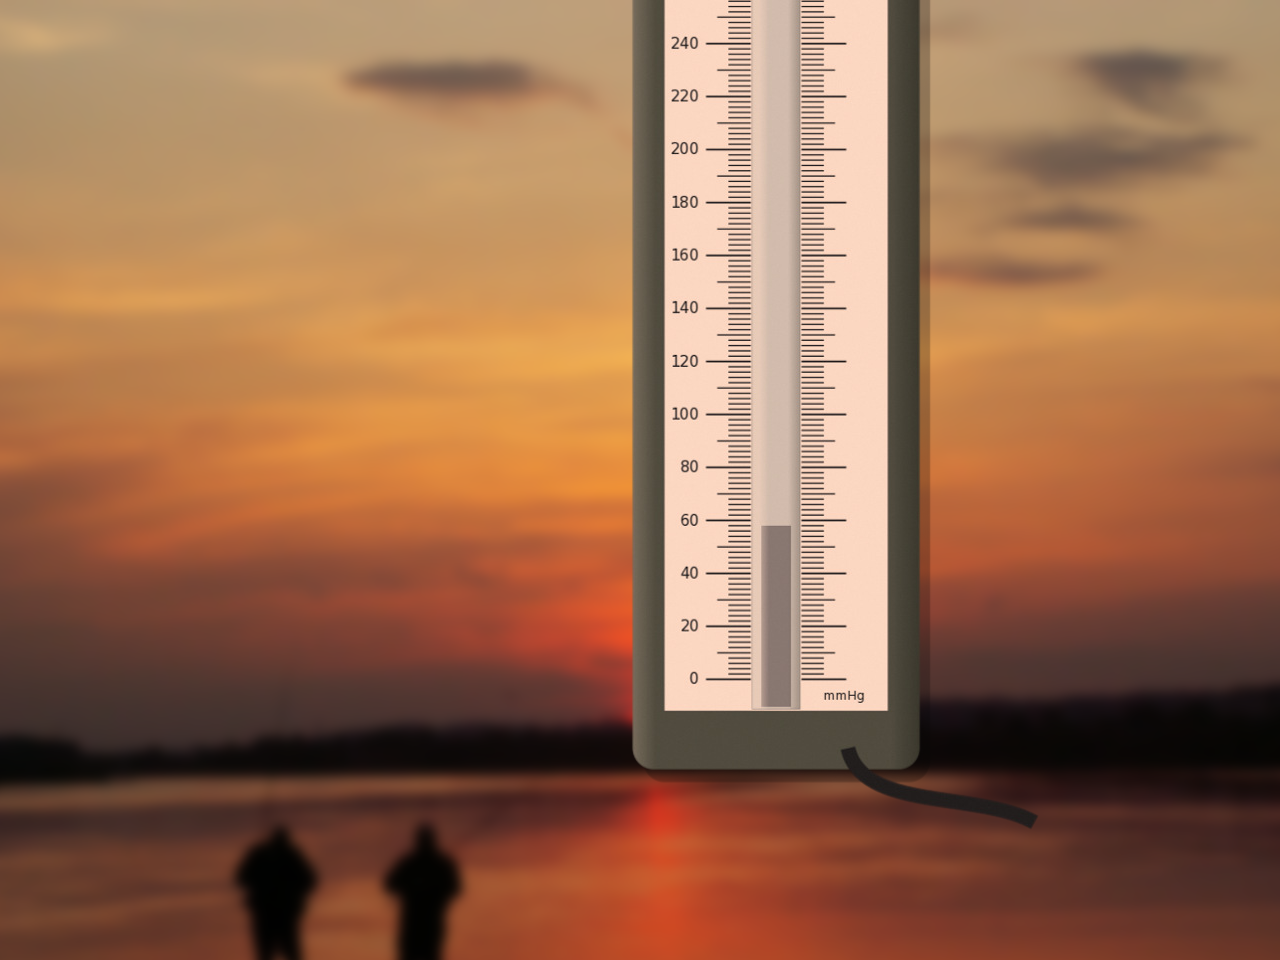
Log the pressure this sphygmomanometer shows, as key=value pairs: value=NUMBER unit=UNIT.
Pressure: value=58 unit=mmHg
